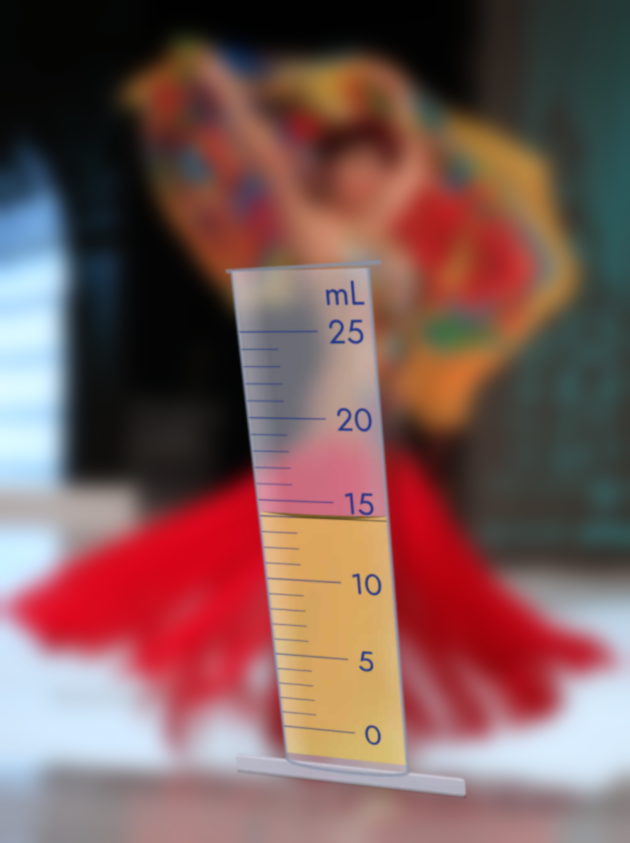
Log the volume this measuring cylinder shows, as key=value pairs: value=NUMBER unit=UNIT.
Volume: value=14 unit=mL
